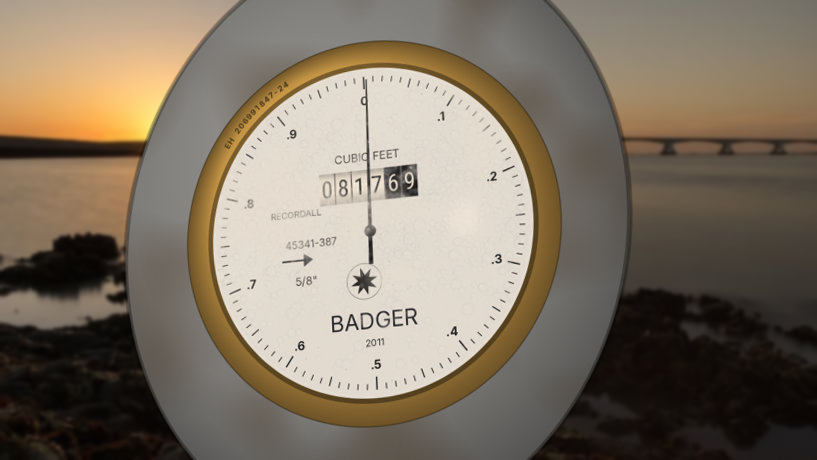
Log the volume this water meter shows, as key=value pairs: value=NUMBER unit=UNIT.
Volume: value=81769.00 unit=ft³
